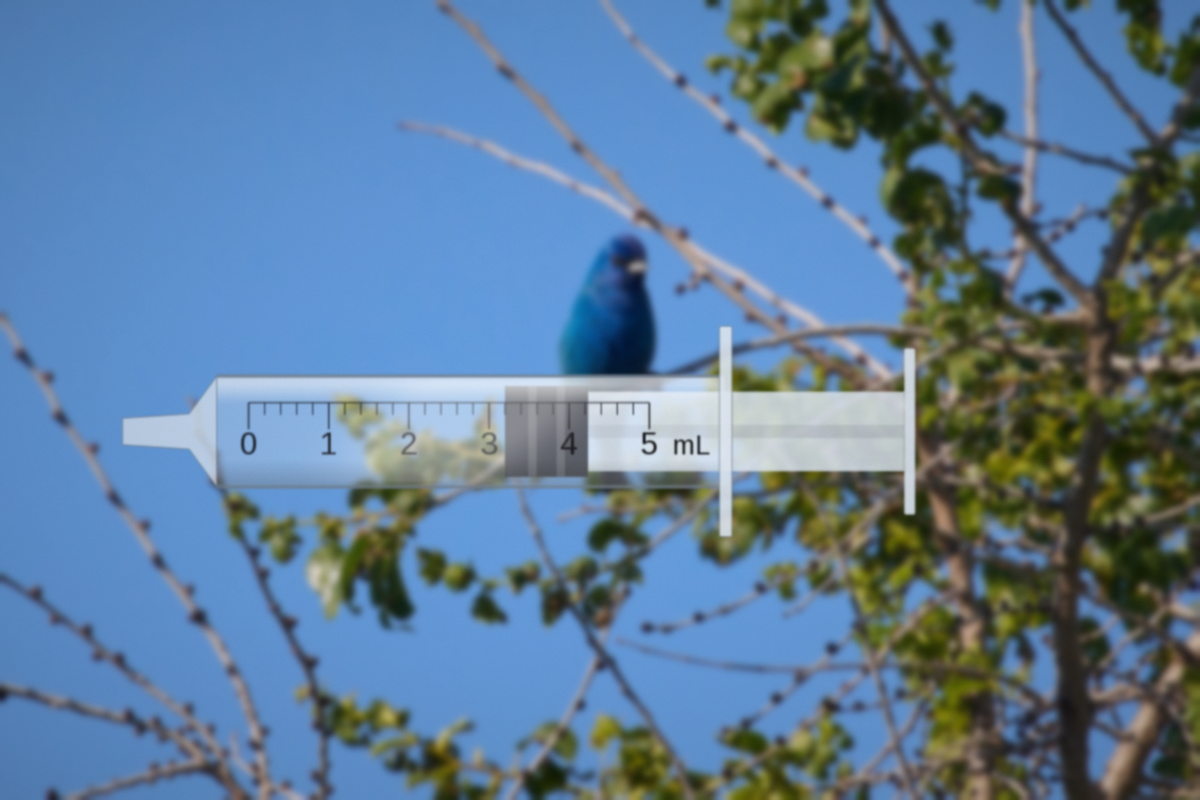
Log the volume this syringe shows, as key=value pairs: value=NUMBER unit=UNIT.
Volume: value=3.2 unit=mL
